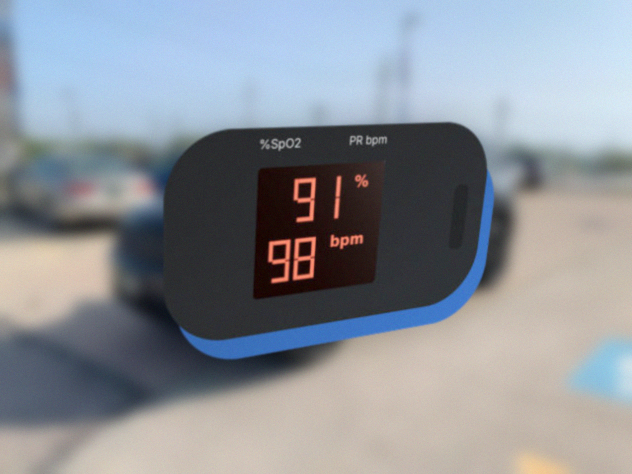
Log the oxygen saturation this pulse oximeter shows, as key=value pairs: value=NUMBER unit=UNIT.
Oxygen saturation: value=91 unit=%
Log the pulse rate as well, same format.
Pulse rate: value=98 unit=bpm
